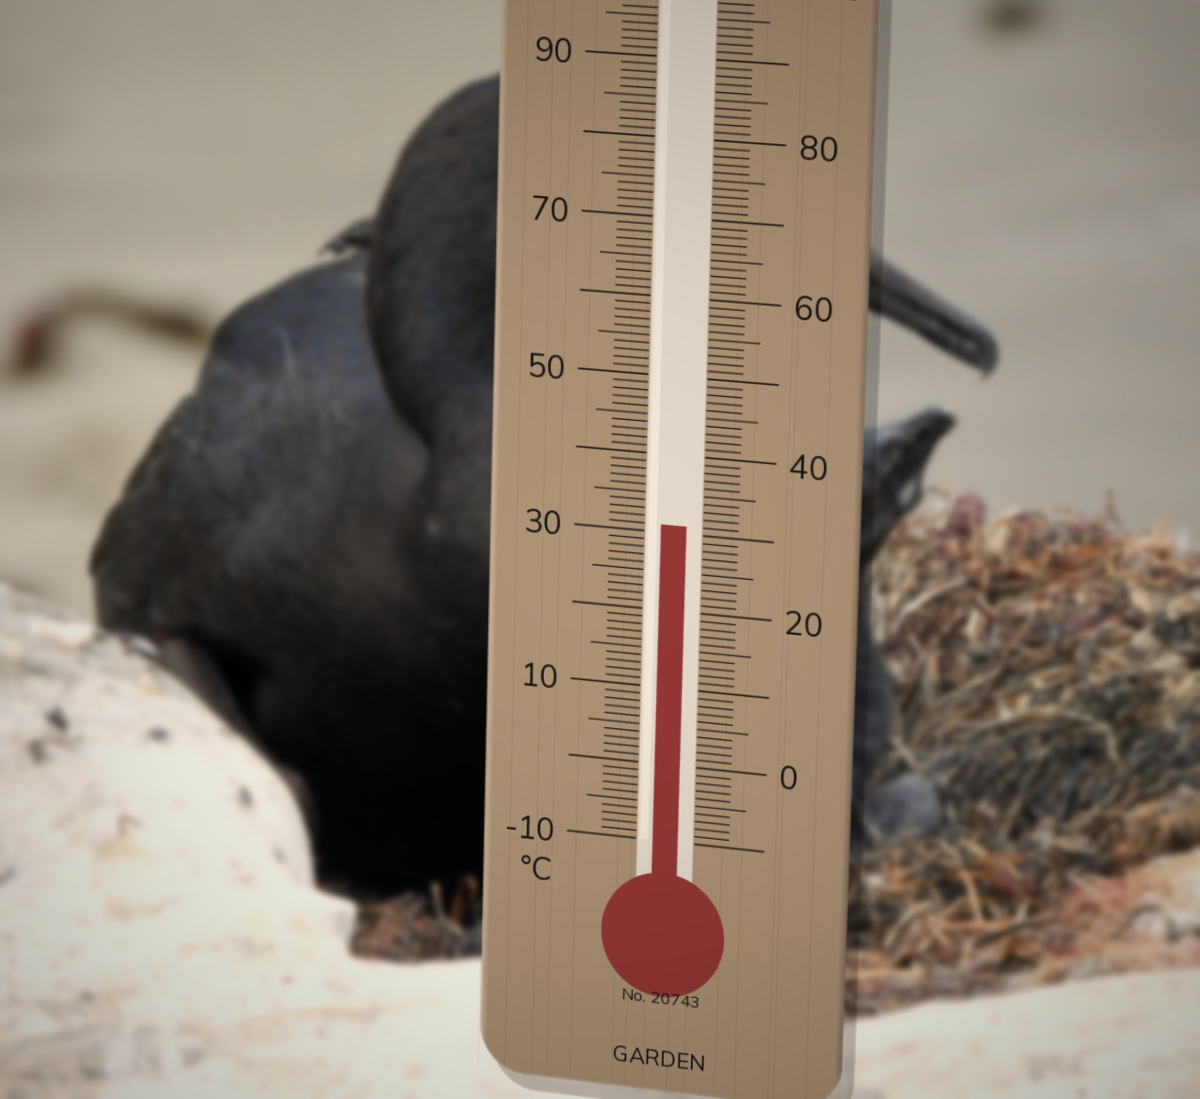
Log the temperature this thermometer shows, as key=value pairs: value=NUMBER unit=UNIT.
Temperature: value=31 unit=°C
